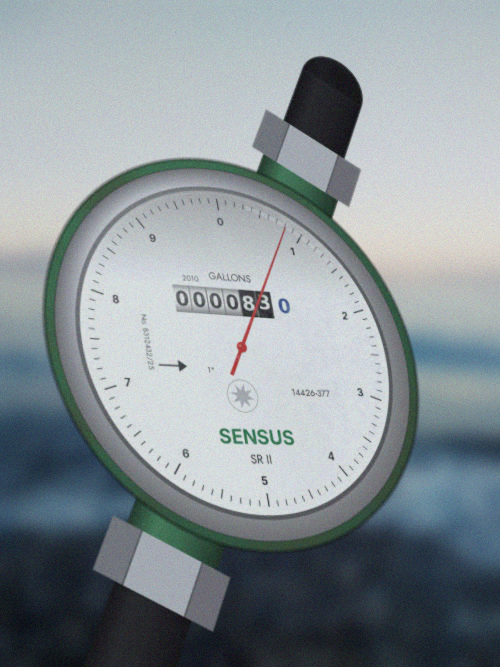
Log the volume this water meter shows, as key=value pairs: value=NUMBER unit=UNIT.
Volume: value=830.8 unit=gal
